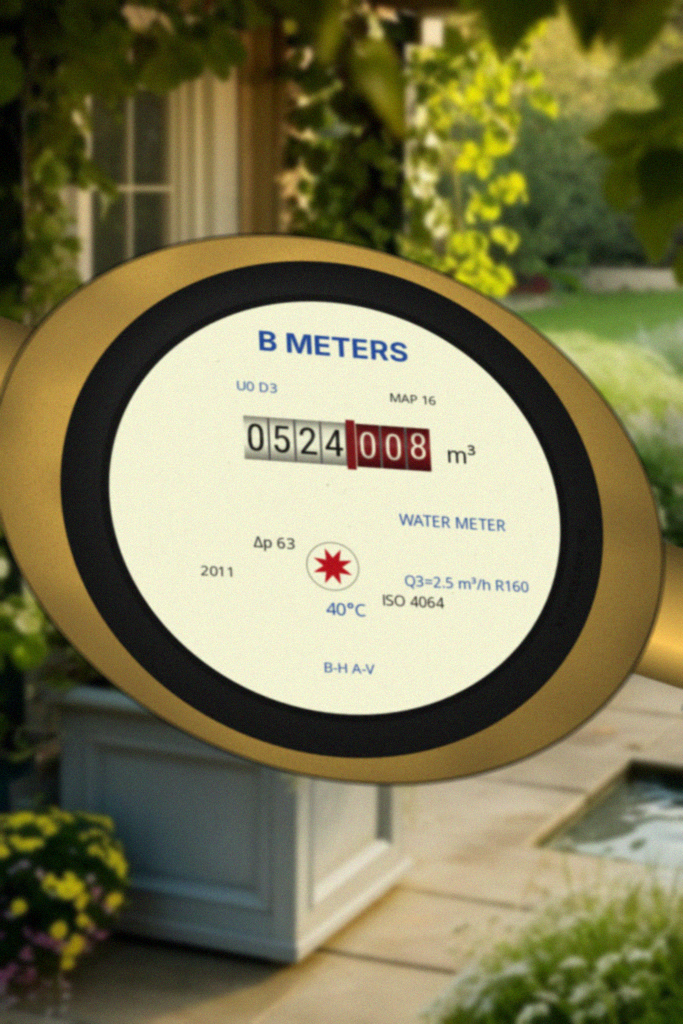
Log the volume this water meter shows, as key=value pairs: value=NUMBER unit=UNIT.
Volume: value=524.008 unit=m³
